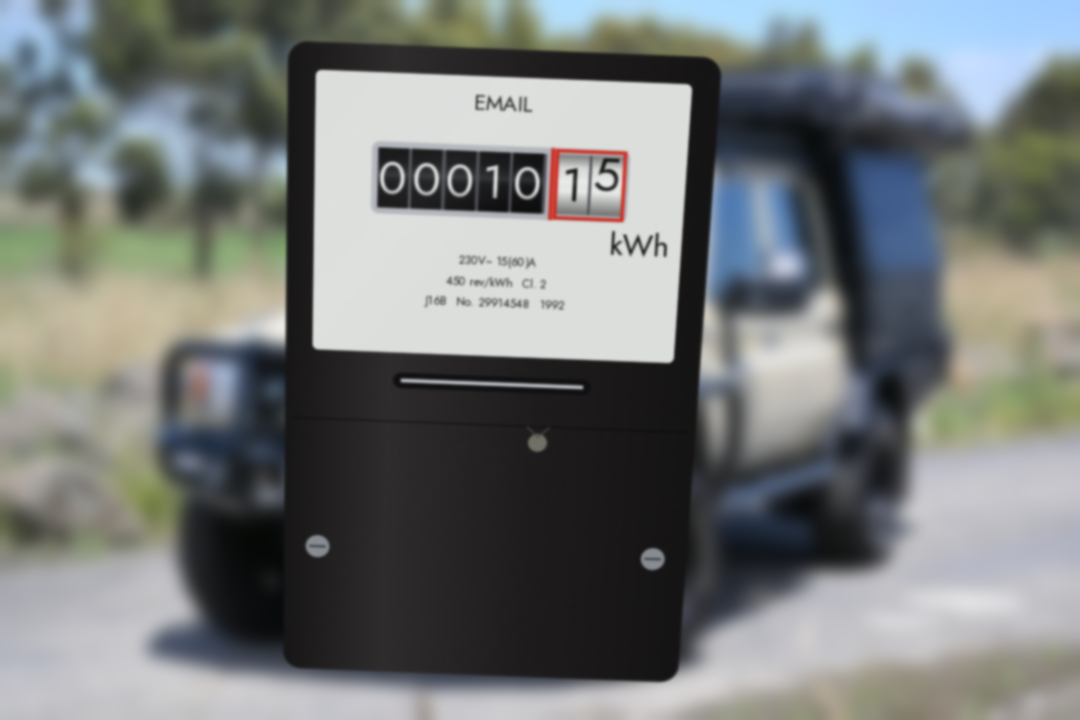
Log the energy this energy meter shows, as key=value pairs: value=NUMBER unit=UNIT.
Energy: value=10.15 unit=kWh
